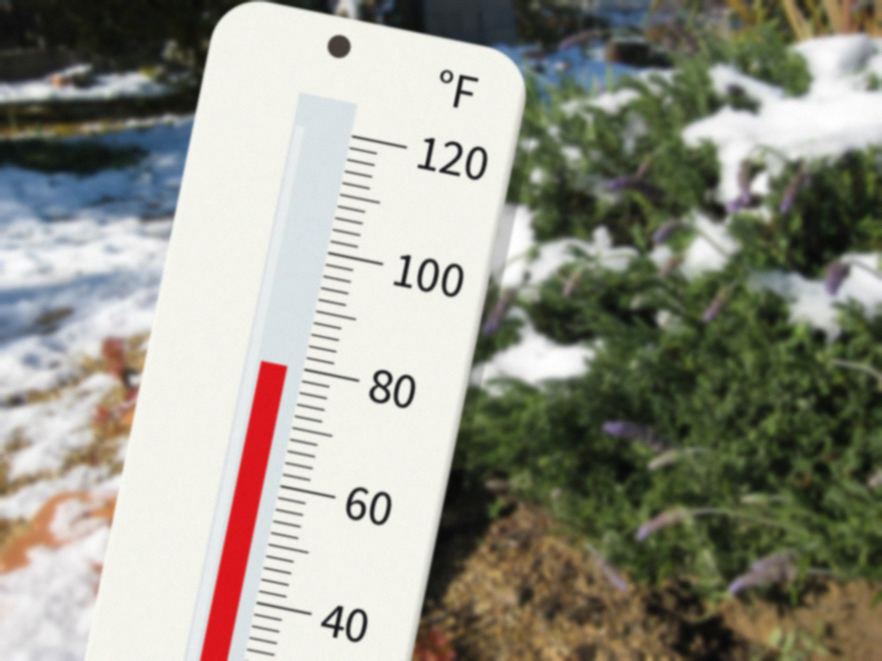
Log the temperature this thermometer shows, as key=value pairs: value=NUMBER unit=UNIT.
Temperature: value=80 unit=°F
